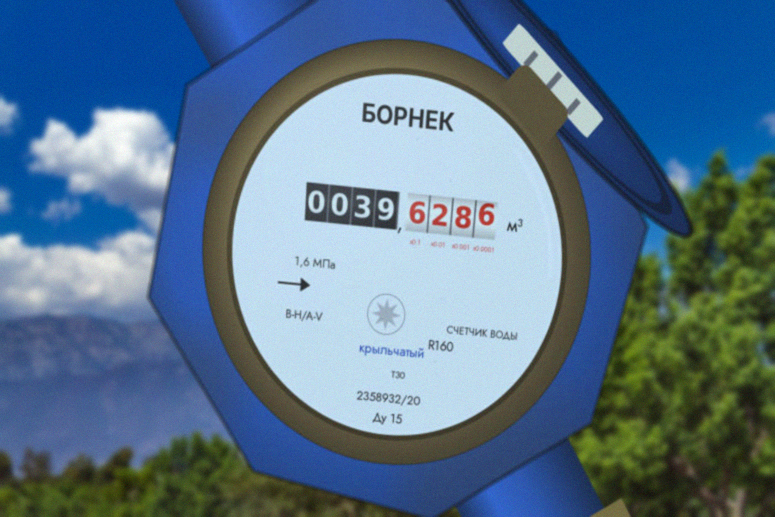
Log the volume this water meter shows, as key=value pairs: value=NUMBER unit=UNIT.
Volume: value=39.6286 unit=m³
